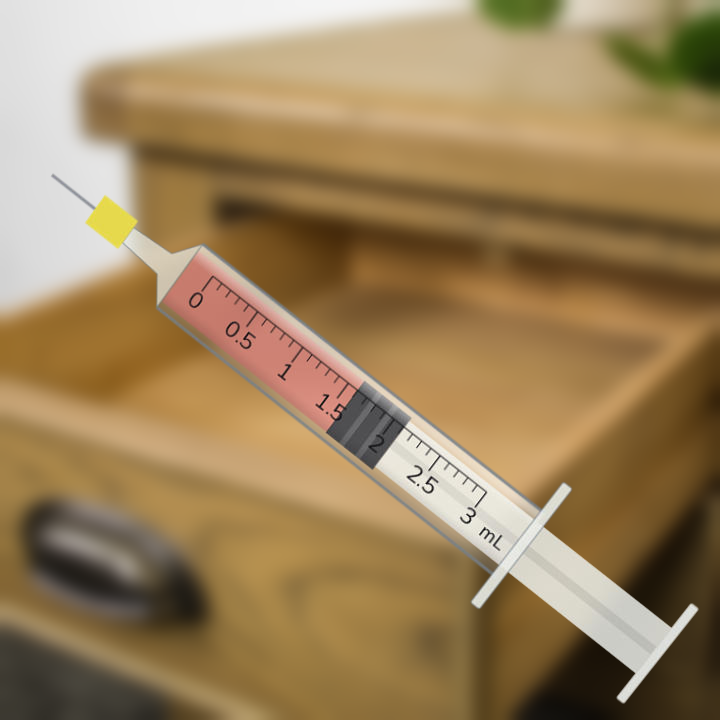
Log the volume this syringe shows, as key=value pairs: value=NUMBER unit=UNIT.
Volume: value=1.6 unit=mL
